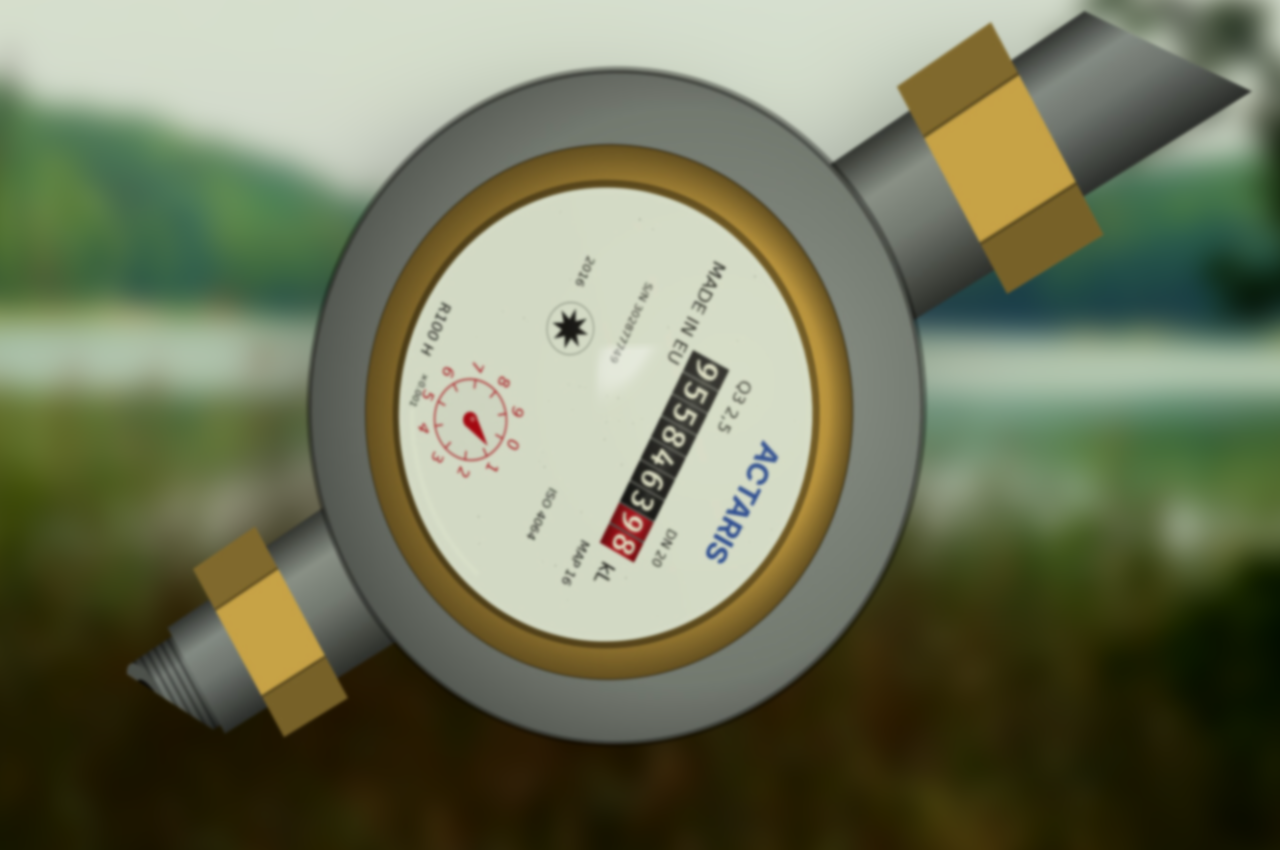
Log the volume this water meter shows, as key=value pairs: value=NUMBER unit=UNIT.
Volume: value=9558463.980 unit=kL
